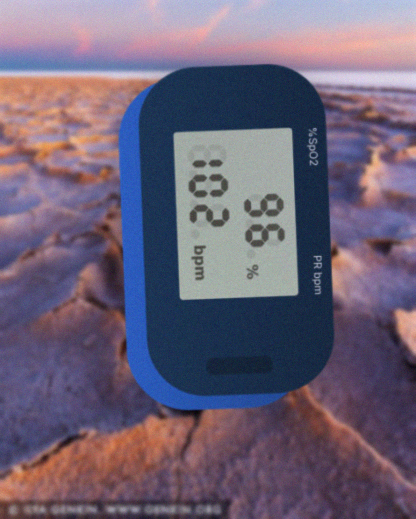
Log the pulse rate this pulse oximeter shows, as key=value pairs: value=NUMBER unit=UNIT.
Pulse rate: value=102 unit=bpm
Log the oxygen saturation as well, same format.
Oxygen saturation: value=96 unit=%
